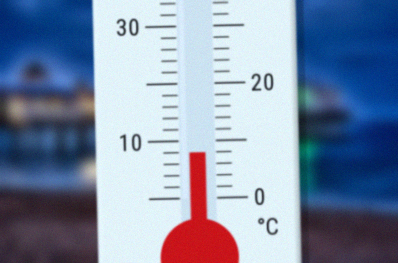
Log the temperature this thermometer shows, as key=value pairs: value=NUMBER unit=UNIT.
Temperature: value=8 unit=°C
